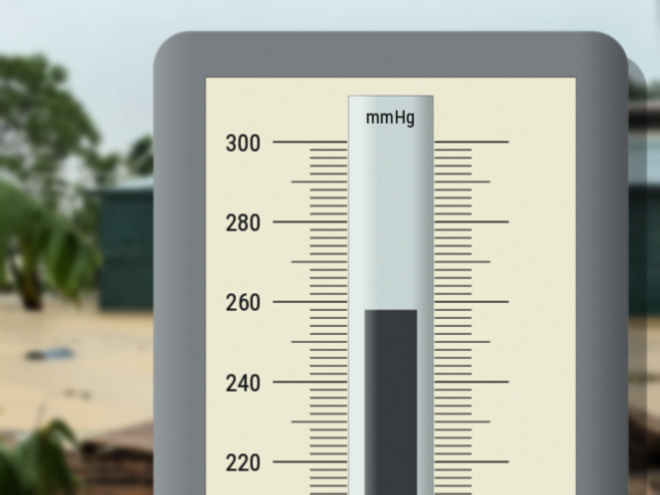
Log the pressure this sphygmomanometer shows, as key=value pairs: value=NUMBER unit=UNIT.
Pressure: value=258 unit=mmHg
